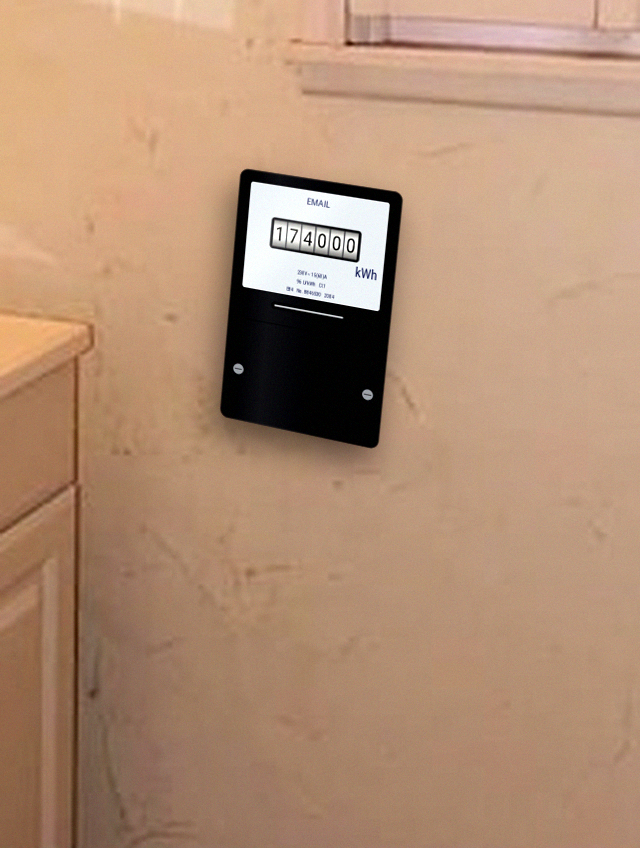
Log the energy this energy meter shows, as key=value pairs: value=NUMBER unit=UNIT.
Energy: value=174000 unit=kWh
